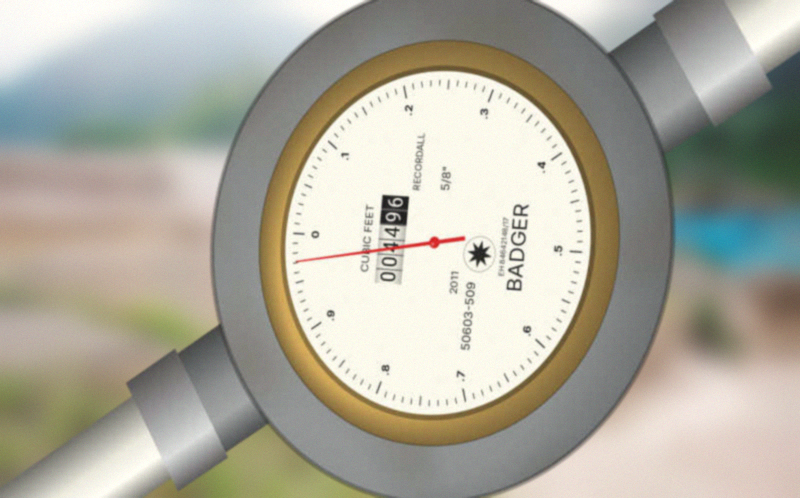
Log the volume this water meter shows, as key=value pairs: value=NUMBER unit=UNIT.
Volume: value=4495.97 unit=ft³
